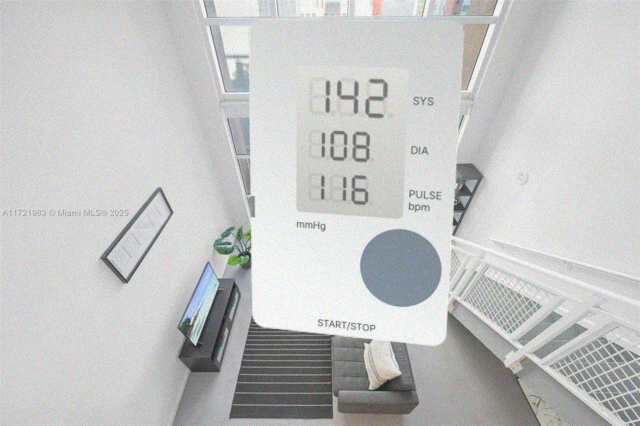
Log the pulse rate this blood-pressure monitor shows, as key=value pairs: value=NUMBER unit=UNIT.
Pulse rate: value=116 unit=bpm
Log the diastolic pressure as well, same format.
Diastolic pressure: value=108 unit=mmHg
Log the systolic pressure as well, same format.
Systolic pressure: value=142 unit=mmHg
